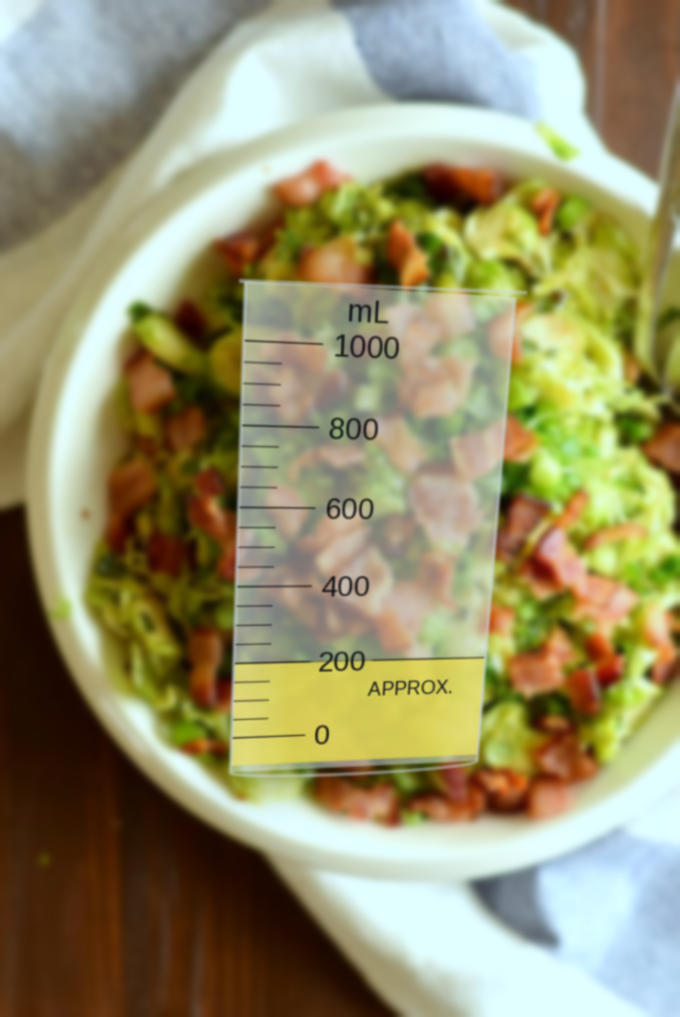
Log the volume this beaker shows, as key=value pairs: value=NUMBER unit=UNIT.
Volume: value=200 unit=mL
